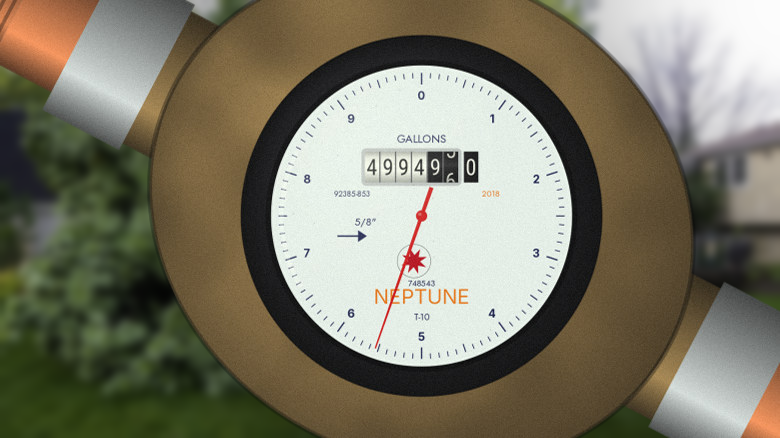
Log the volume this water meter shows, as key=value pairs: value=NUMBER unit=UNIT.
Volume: value=4994955.5 unit=gal
